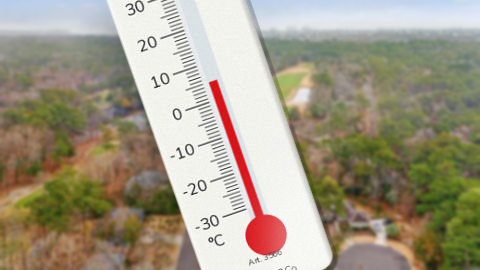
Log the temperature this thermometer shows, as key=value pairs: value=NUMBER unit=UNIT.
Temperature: value=5 unit=°C
